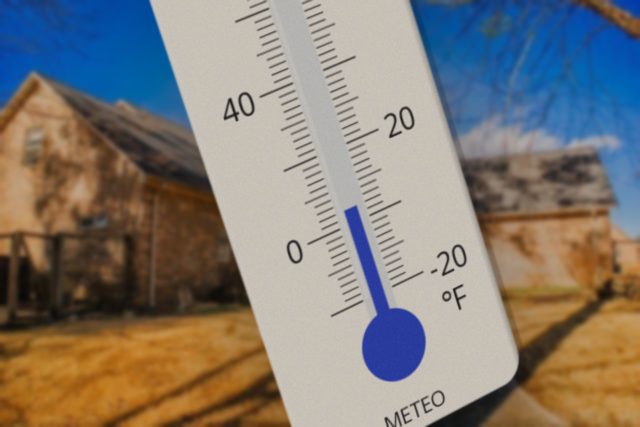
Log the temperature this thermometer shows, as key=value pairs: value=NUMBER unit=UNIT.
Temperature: value=4 unit=°F
